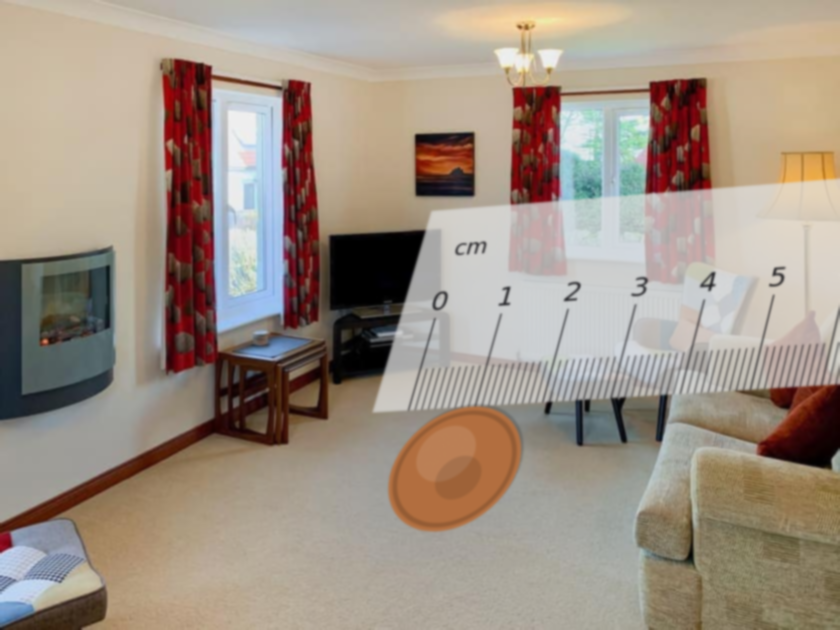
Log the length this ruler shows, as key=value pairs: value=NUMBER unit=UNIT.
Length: value=1.9 unit=cm
